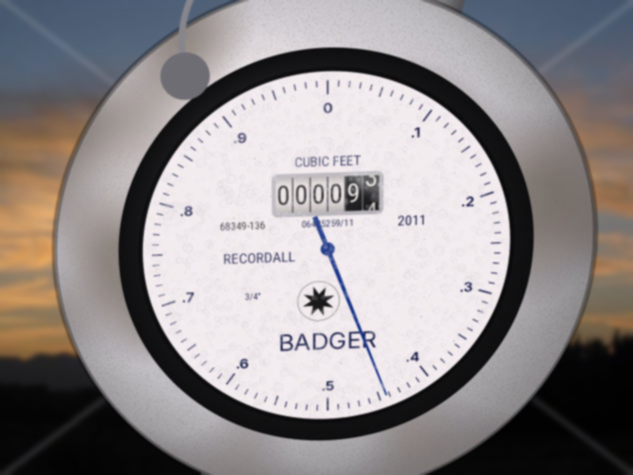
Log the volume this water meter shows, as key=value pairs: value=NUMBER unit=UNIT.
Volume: value=93.44 unit=ft³
